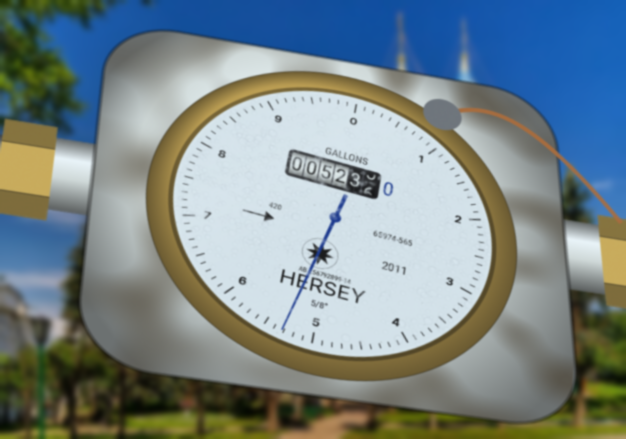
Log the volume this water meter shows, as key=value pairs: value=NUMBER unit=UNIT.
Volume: value=52355.3 unit=gal
